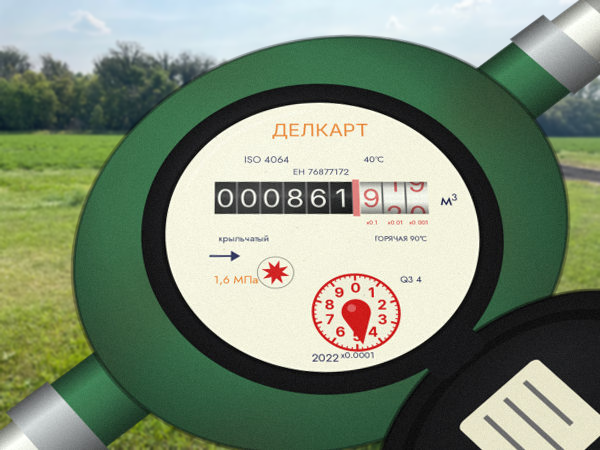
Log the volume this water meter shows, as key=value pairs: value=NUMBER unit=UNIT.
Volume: value=861.9194 unit=m³
